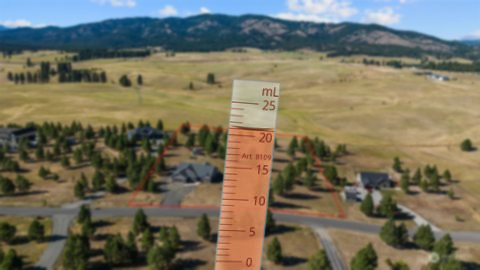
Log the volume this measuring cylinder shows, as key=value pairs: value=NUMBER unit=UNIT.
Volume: value=21 unit=mL
